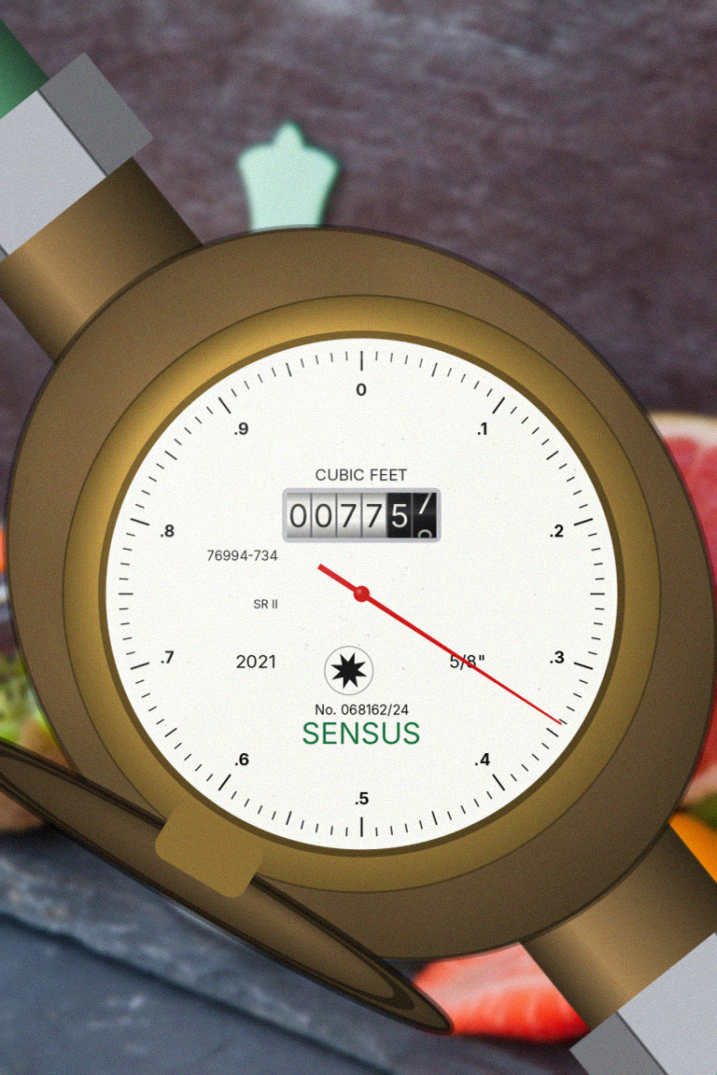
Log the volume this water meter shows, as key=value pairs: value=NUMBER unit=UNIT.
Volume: value=7757.34 unit=ft³
